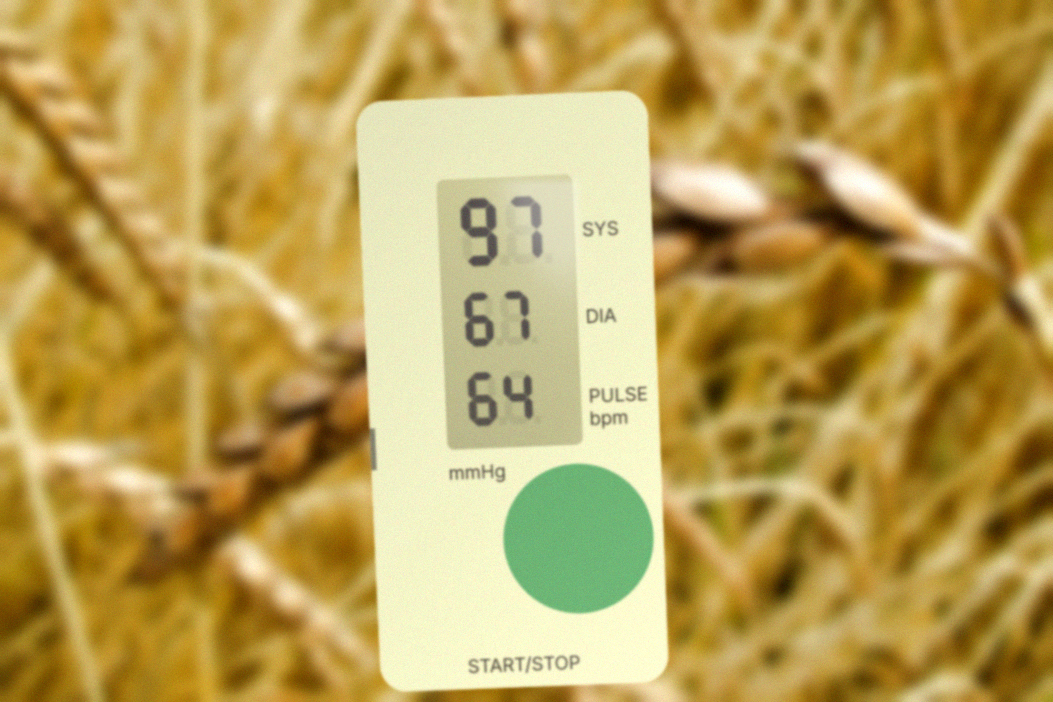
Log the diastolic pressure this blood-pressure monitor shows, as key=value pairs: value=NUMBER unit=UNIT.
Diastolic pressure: value=67 unit=mmHg
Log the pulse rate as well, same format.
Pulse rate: value=64 unit=bpm
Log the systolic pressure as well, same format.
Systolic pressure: value=97 unit=mmHg
